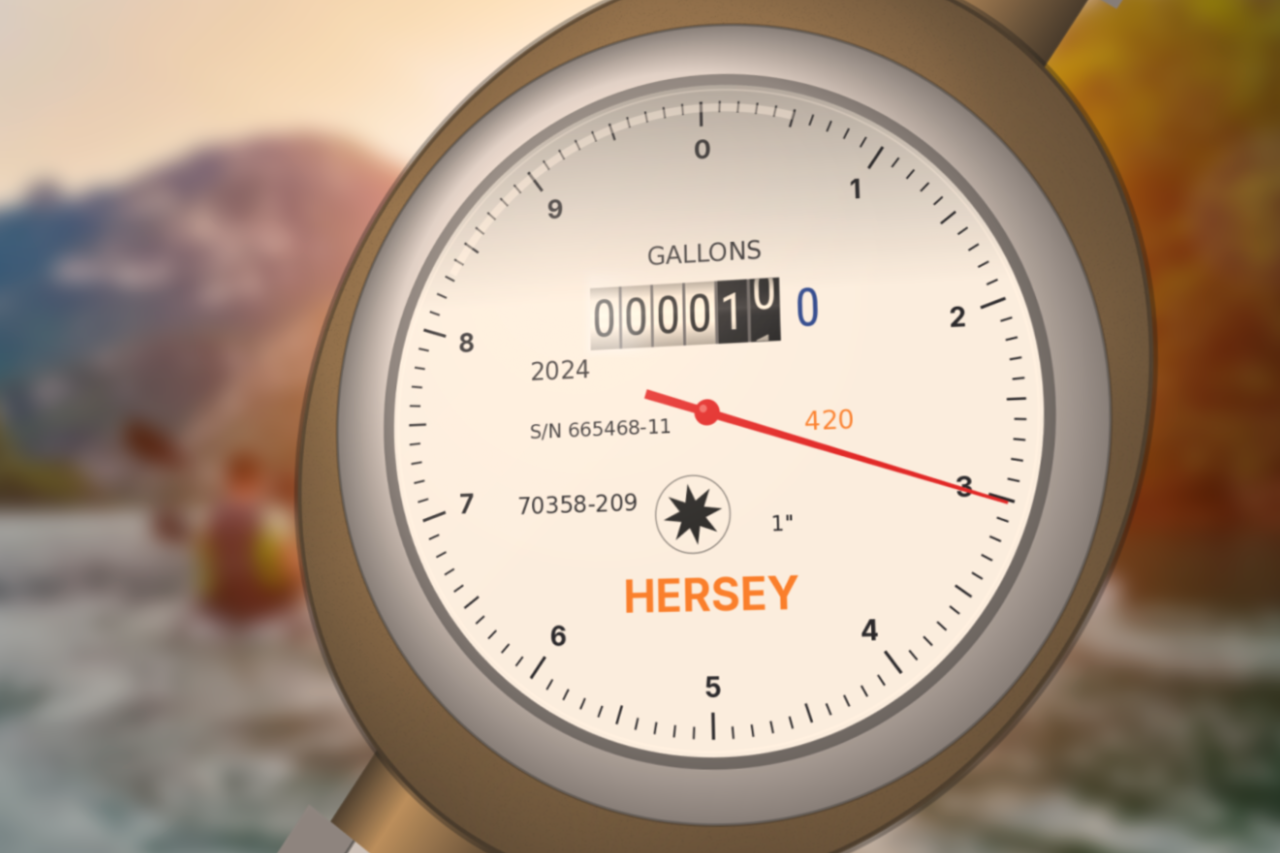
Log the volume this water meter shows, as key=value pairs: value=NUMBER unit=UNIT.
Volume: value=103.0 unit=gal
